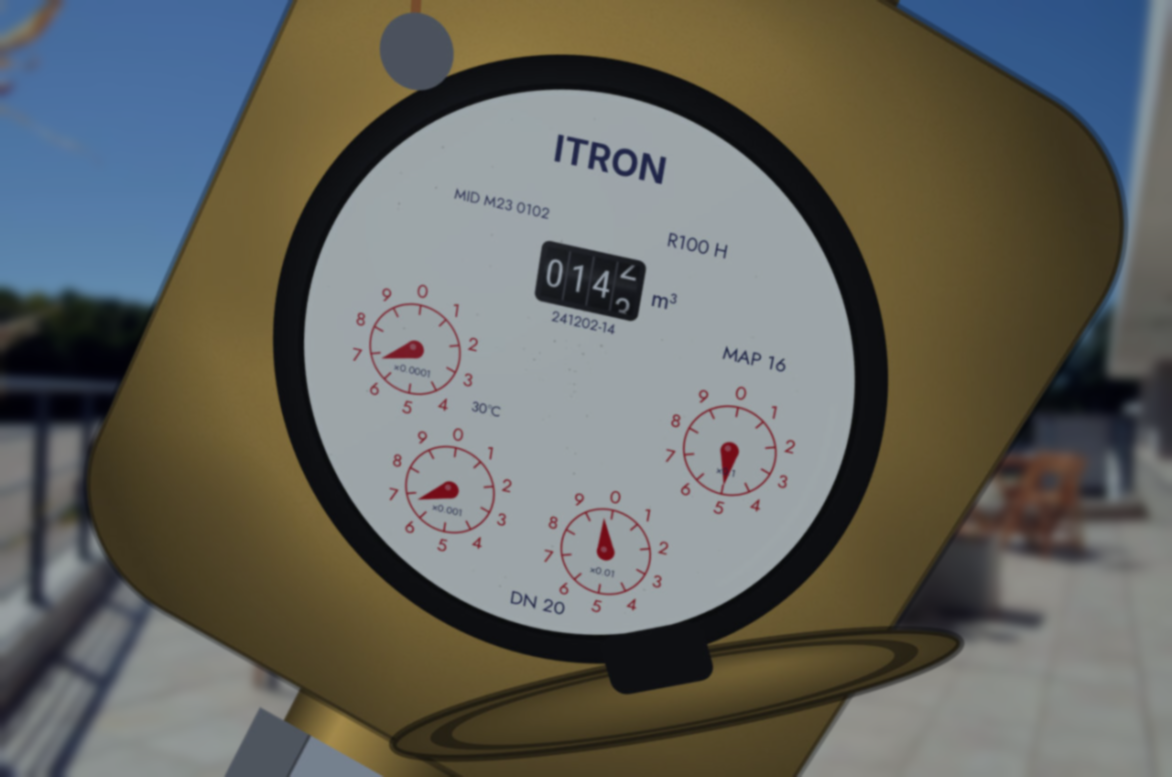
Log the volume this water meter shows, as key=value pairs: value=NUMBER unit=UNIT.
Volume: value=142.4966 unit=m³
